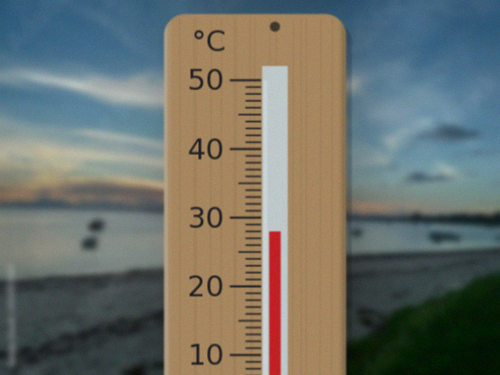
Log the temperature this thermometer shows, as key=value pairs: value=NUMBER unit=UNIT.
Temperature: value=28 unit=°C
